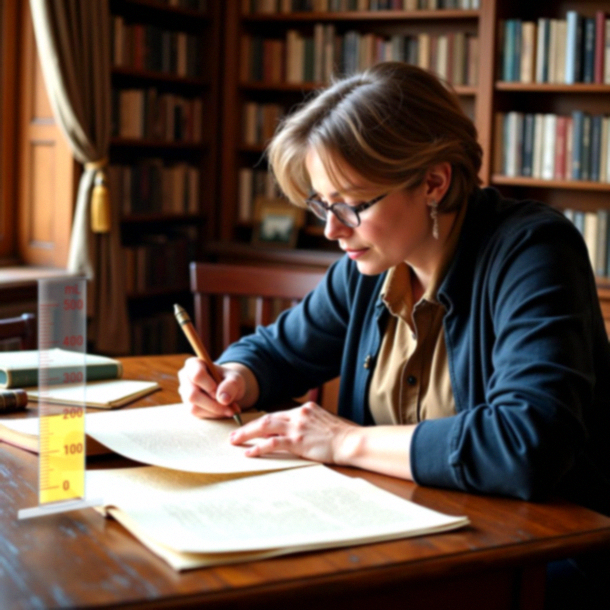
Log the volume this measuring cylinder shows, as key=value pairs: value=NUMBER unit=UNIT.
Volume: value=200 unit=mL
